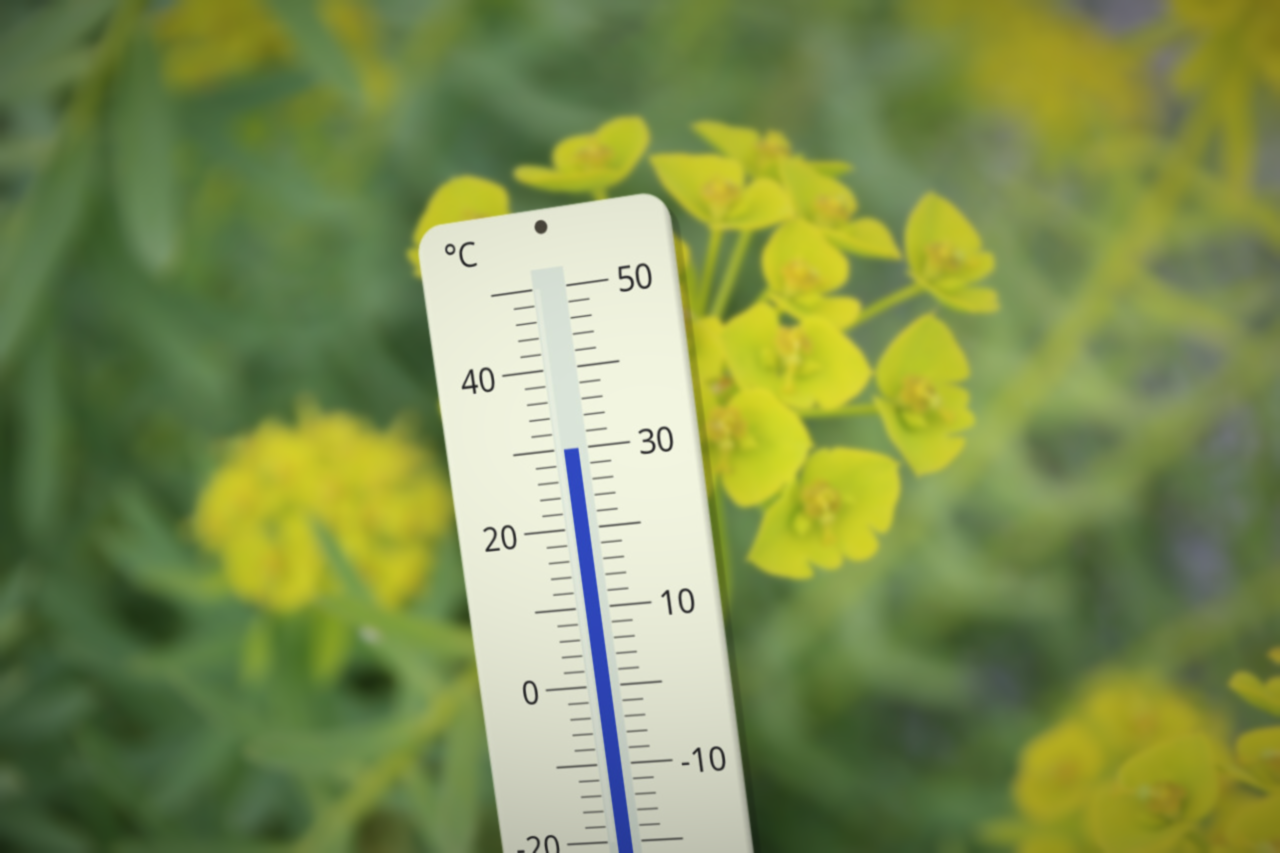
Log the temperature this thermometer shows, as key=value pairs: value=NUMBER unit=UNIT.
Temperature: value=30 unit=°C
